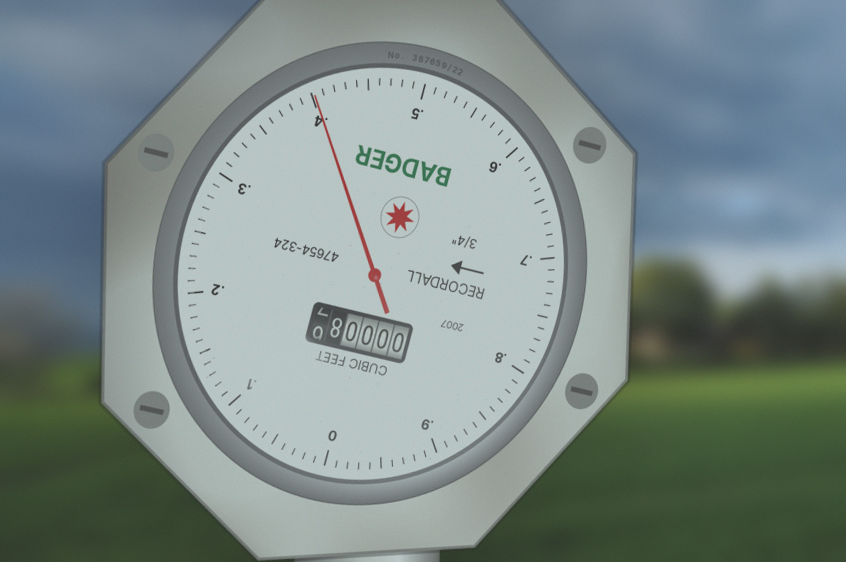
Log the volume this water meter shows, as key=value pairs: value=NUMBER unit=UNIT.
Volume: value=86.40 unit=ft³
